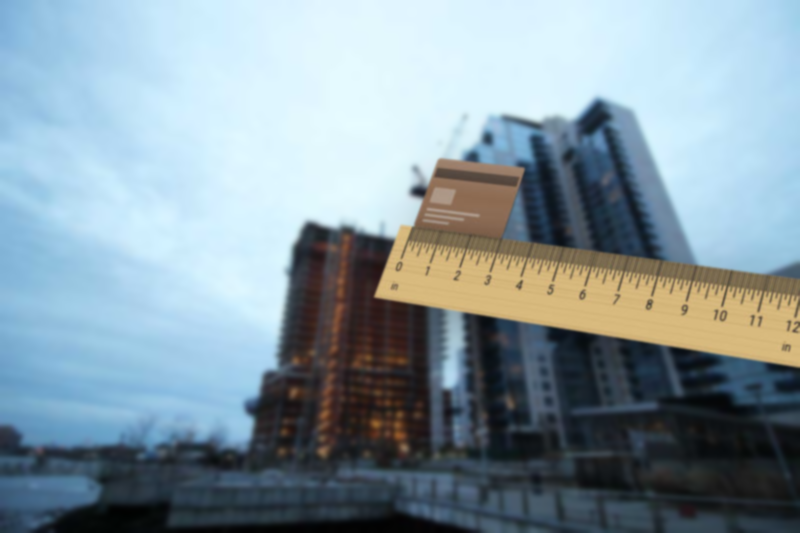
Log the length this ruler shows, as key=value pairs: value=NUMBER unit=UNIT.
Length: value=3 unit=in
